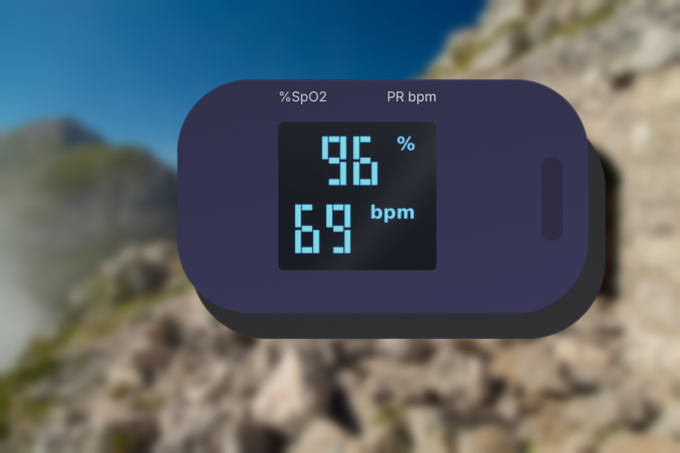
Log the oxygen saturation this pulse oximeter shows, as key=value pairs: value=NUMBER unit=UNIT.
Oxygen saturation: value=96 unit=%
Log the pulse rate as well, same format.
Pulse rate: value=69 unit=bpm
